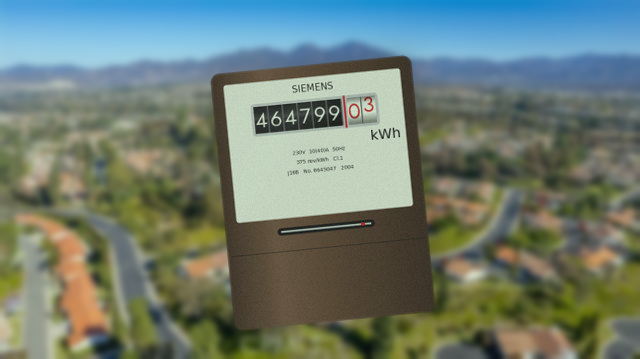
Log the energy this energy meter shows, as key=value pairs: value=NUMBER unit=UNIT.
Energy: value=464799.03 unit=kWh
